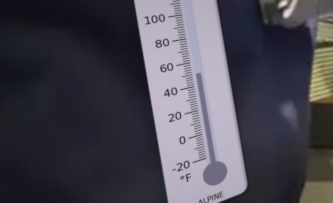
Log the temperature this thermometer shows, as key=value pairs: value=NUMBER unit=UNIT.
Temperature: value=50 unit=°F
